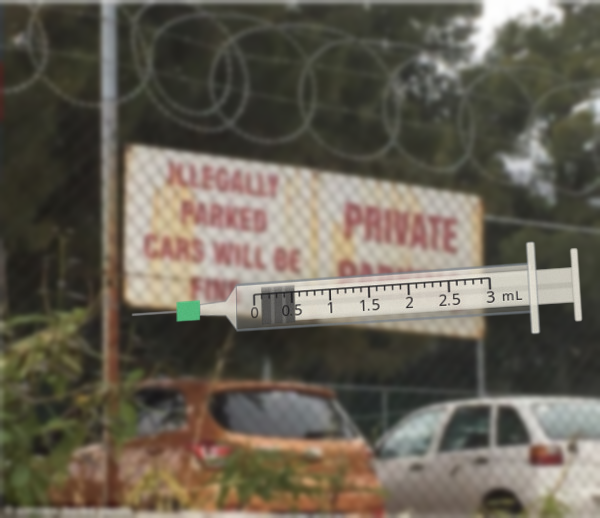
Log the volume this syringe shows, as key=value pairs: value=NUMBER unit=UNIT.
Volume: value=0.1 unit=mL
